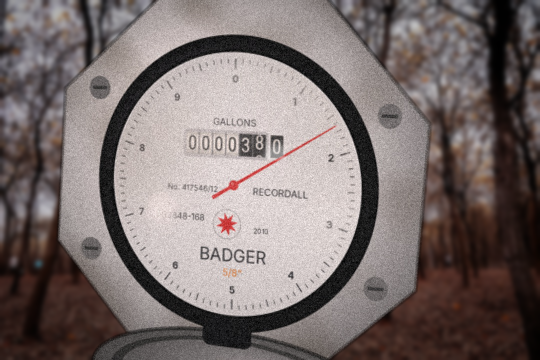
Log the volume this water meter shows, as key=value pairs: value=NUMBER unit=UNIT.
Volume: value=381.6 unit=gal
